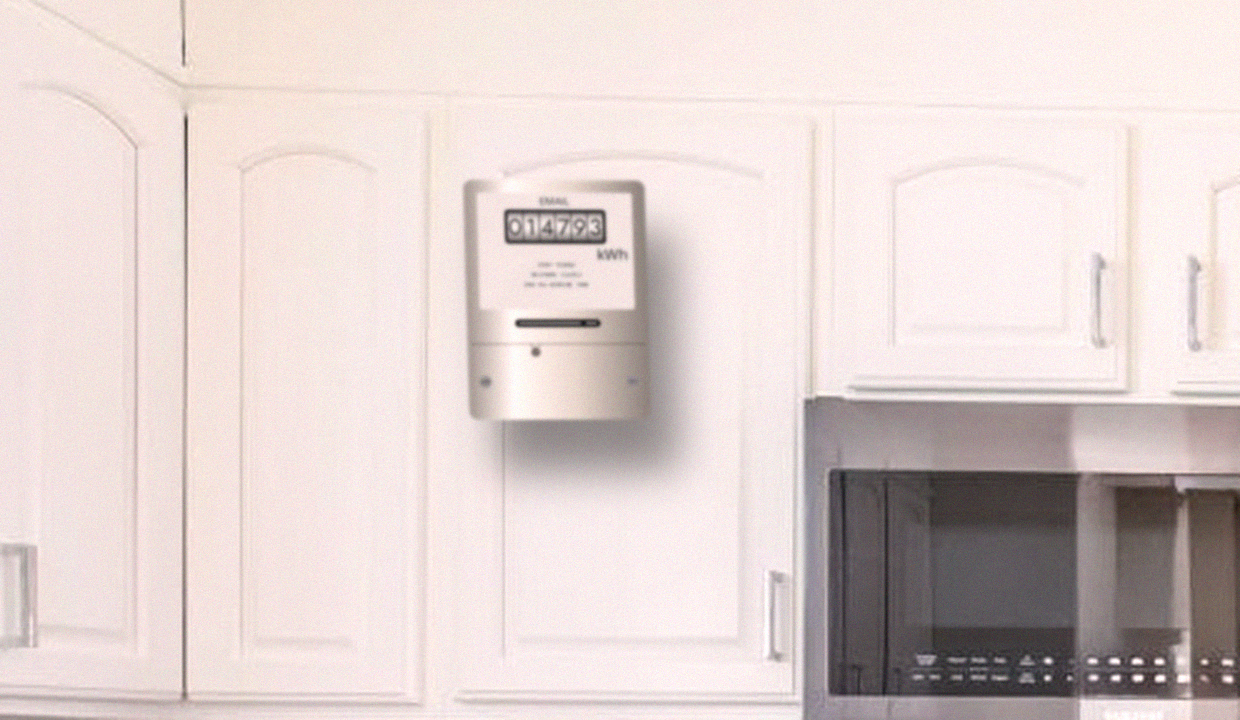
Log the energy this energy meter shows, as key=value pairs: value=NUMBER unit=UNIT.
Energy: value=14793 unit=kWh
